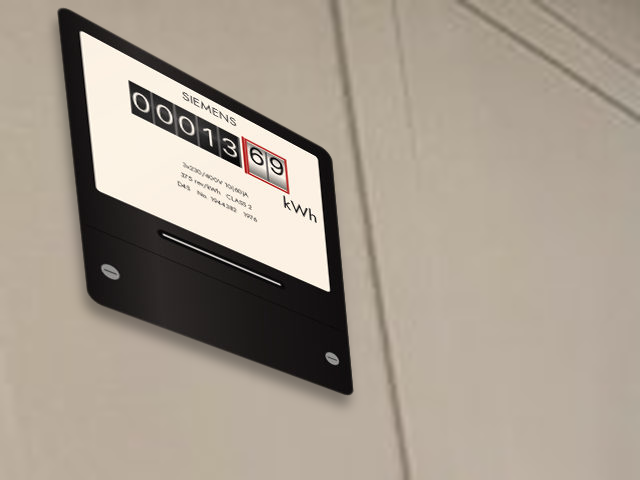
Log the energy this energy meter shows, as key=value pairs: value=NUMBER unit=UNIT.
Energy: value=13.69 unit=kWh
